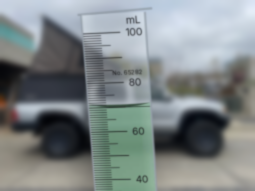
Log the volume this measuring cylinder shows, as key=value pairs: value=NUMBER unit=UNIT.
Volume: value=70 unit=mL
